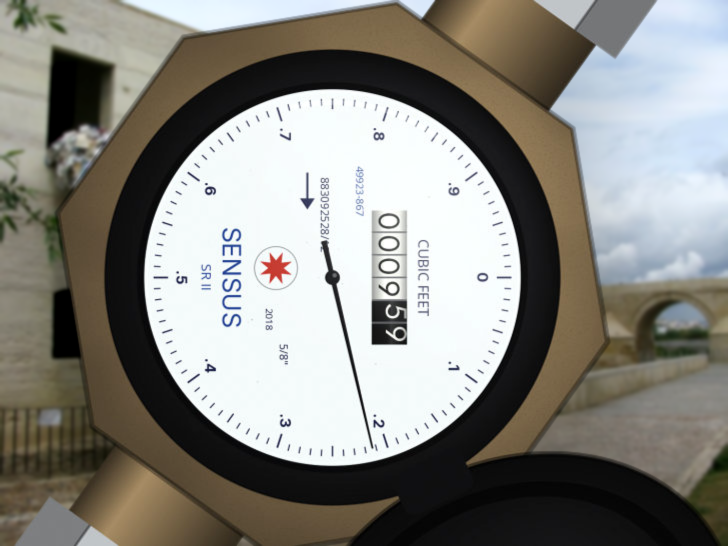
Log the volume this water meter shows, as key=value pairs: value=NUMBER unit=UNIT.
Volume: value=959.21 unit=ft³
